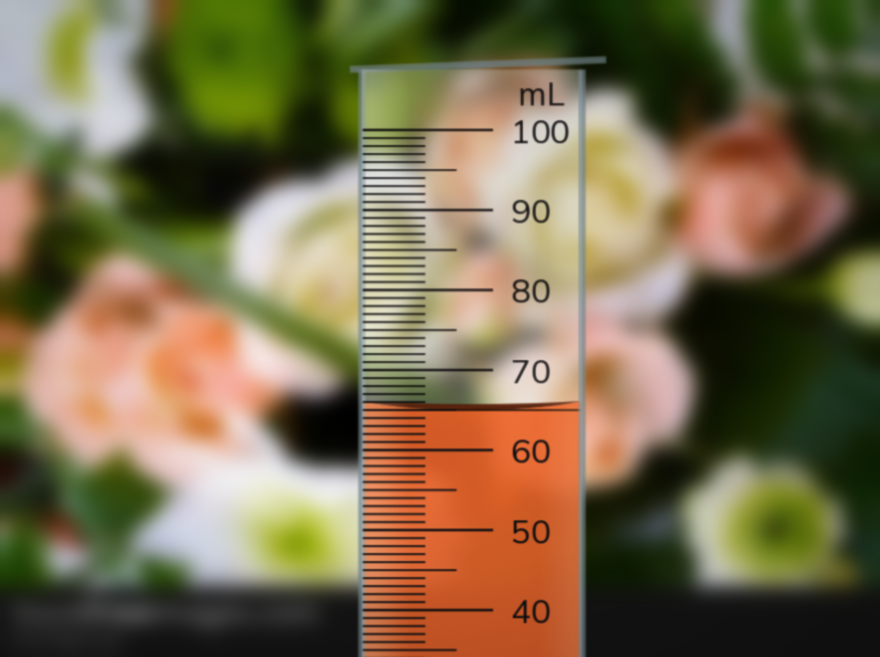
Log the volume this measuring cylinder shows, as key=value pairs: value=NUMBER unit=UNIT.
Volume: value=65 unit=mL
